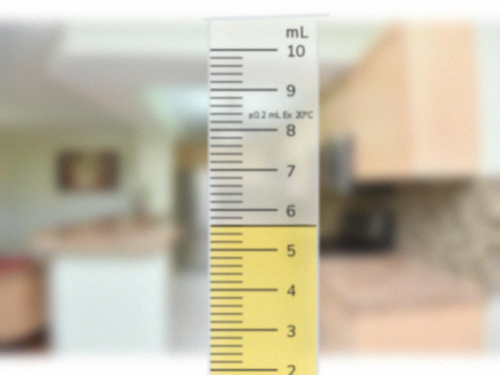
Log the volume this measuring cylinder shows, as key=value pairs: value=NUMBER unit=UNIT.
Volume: value=5.6 unit=mL
